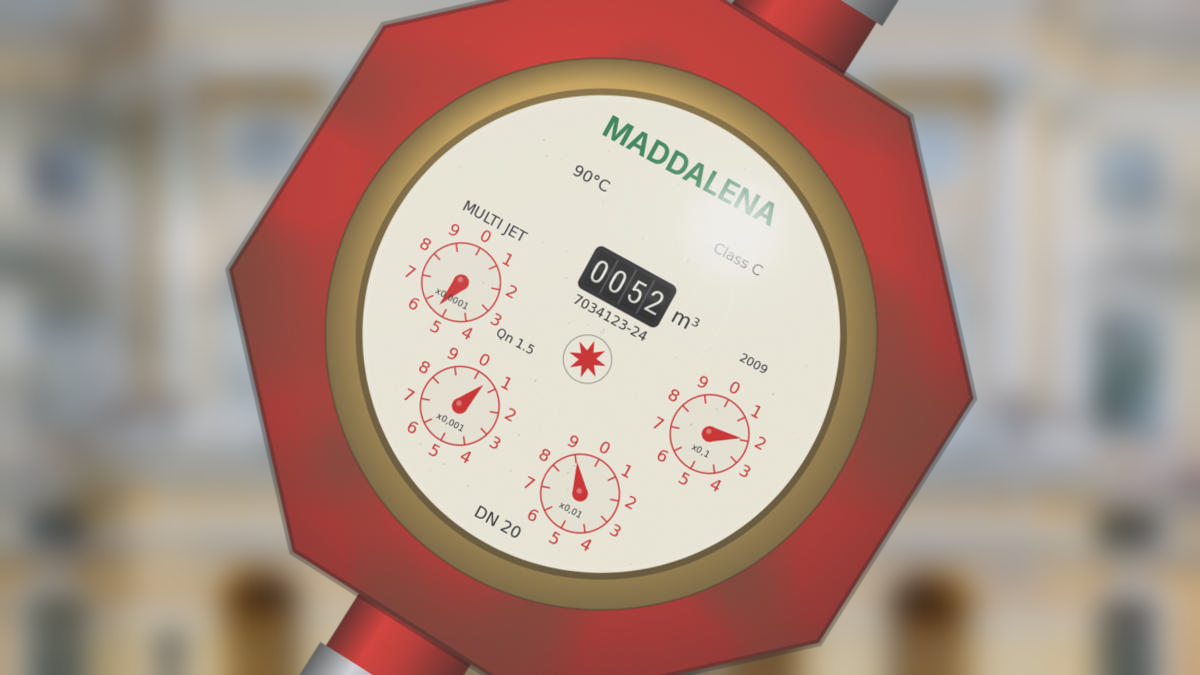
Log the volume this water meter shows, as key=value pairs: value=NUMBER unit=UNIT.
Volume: value=52.1905 unit=m³
